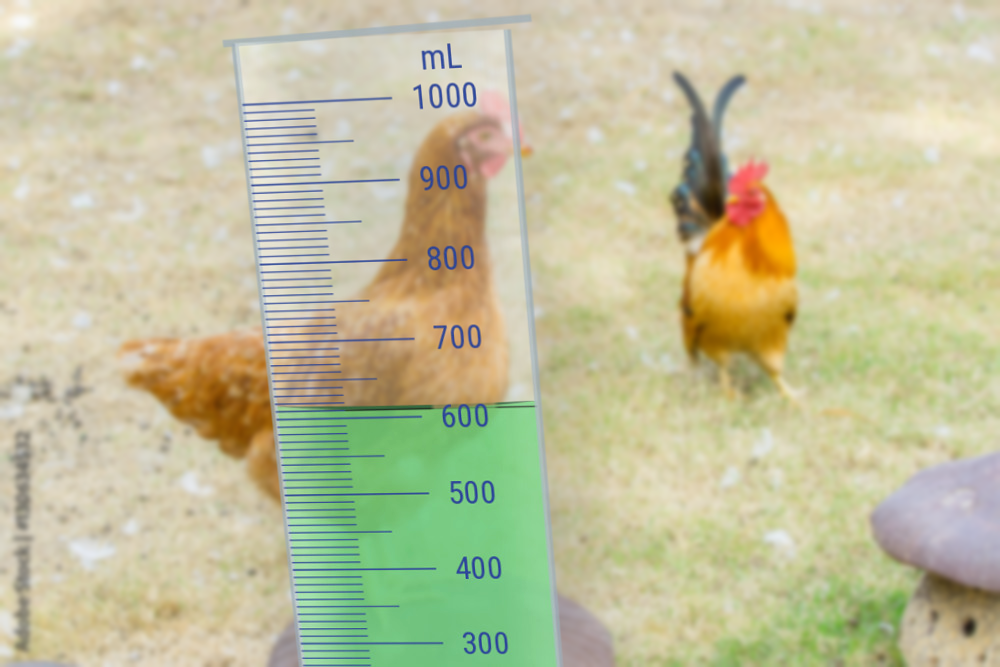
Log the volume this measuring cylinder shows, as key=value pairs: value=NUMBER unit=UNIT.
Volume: value=610 unit=mL
